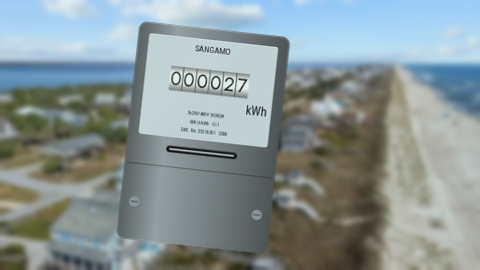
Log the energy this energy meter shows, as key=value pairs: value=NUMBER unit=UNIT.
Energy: value=27 unit=kWh
